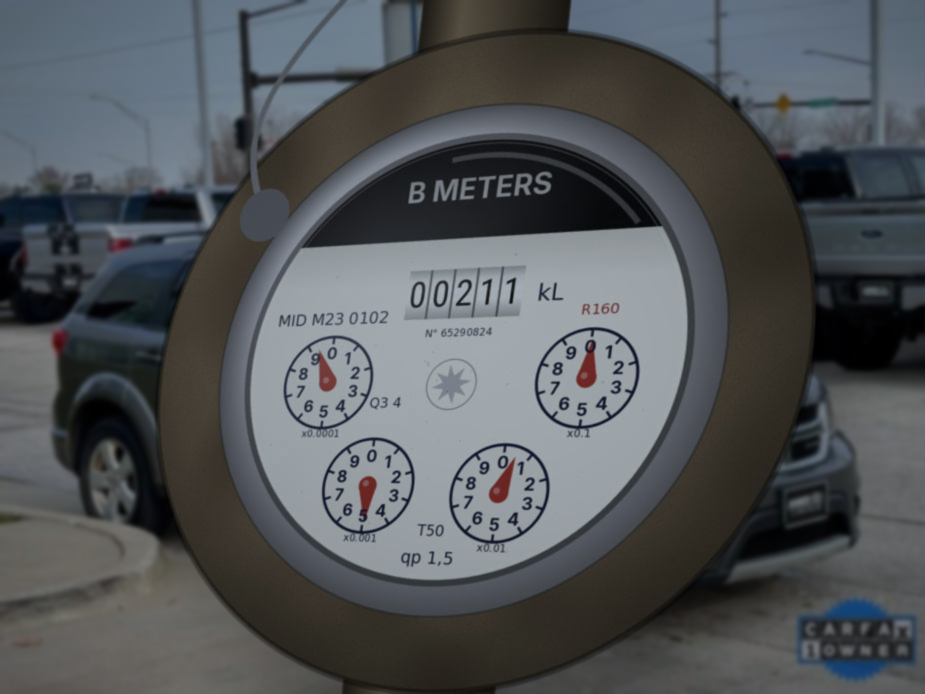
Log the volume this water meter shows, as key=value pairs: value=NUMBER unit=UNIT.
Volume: value=211.0049 unit=kL
